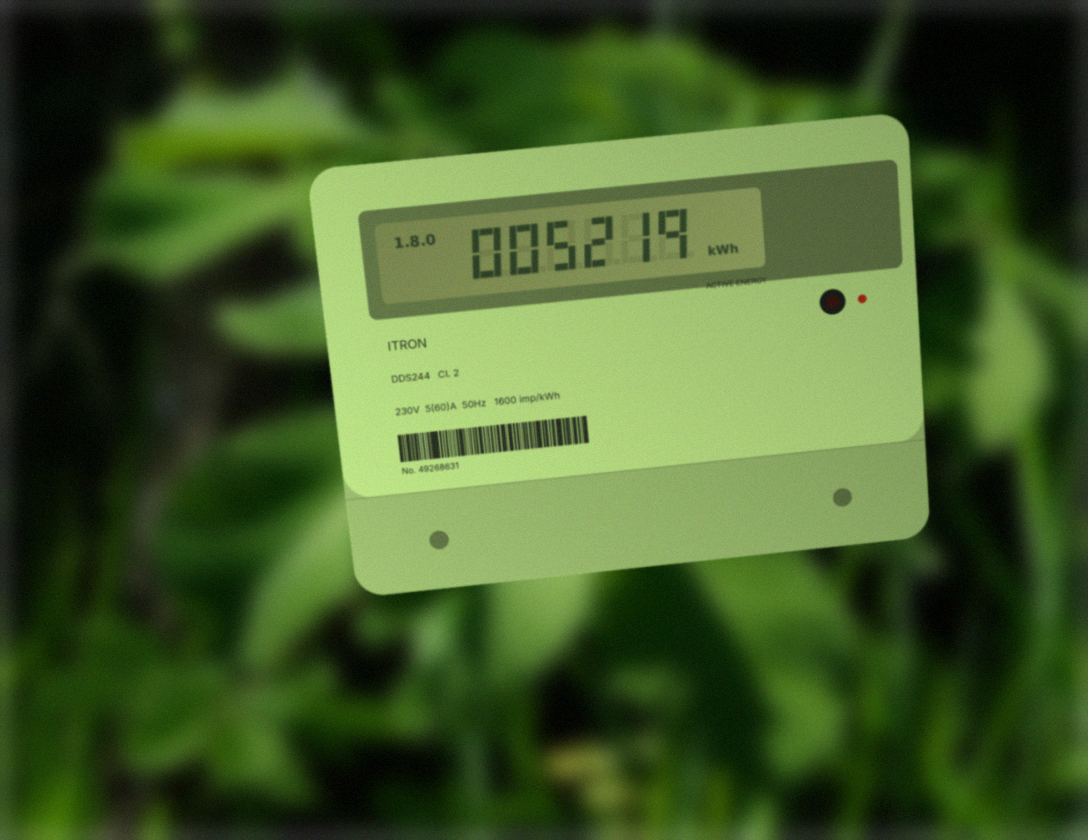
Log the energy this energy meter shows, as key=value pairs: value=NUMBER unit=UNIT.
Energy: value=5219 unit=kWh
